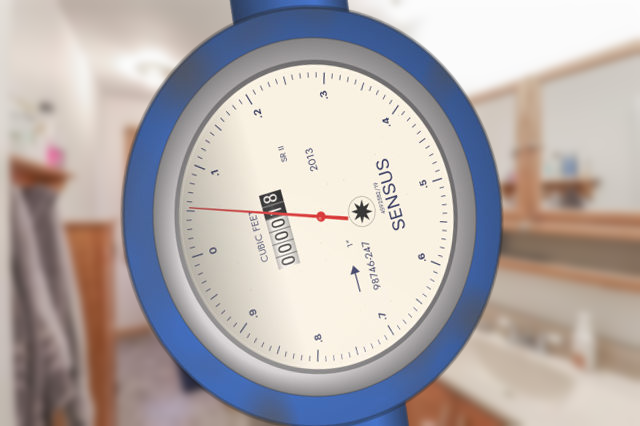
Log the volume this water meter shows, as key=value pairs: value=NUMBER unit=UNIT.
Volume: value=18.05 unit=ft³
